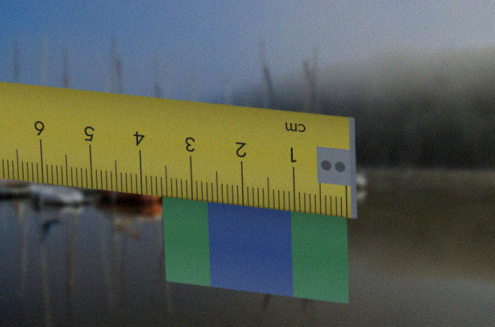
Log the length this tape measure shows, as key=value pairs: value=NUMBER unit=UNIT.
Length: value=3.6 unit=cm
